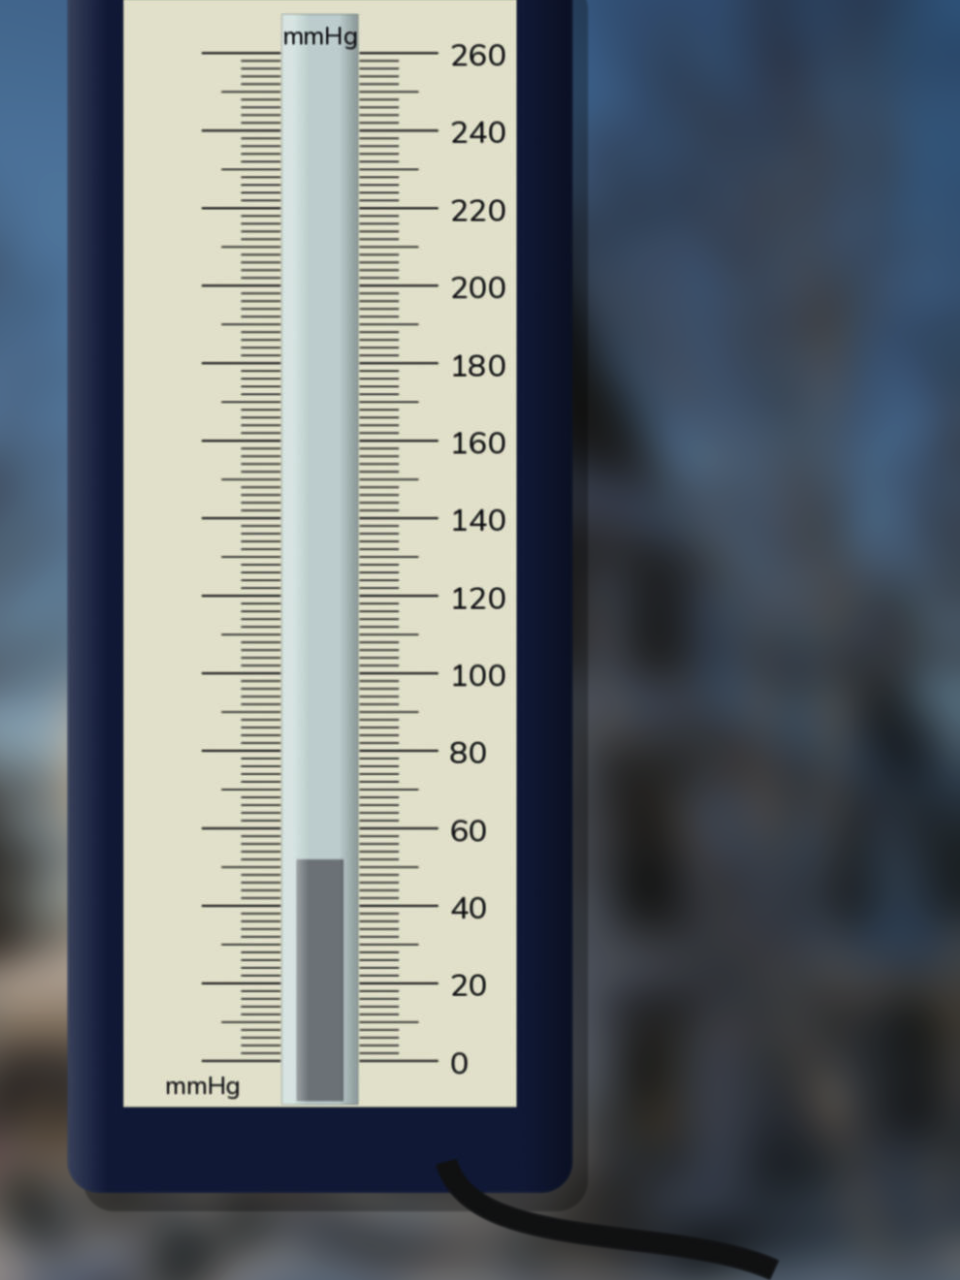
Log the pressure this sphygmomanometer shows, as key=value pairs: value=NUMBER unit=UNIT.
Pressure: value=52 unit=mmHg
